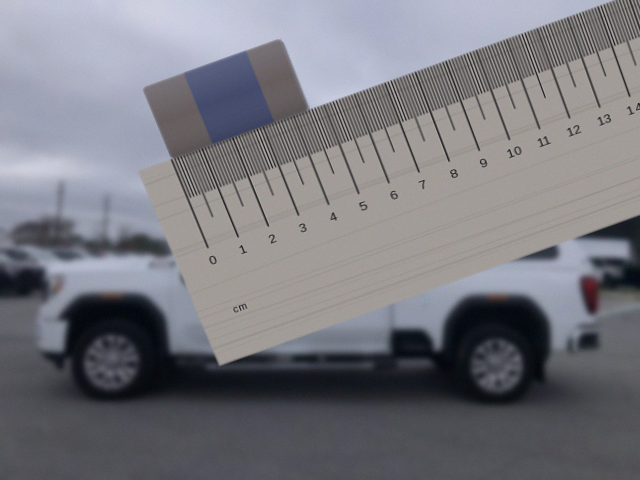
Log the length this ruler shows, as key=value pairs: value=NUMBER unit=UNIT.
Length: value=4.5 unit=cm
